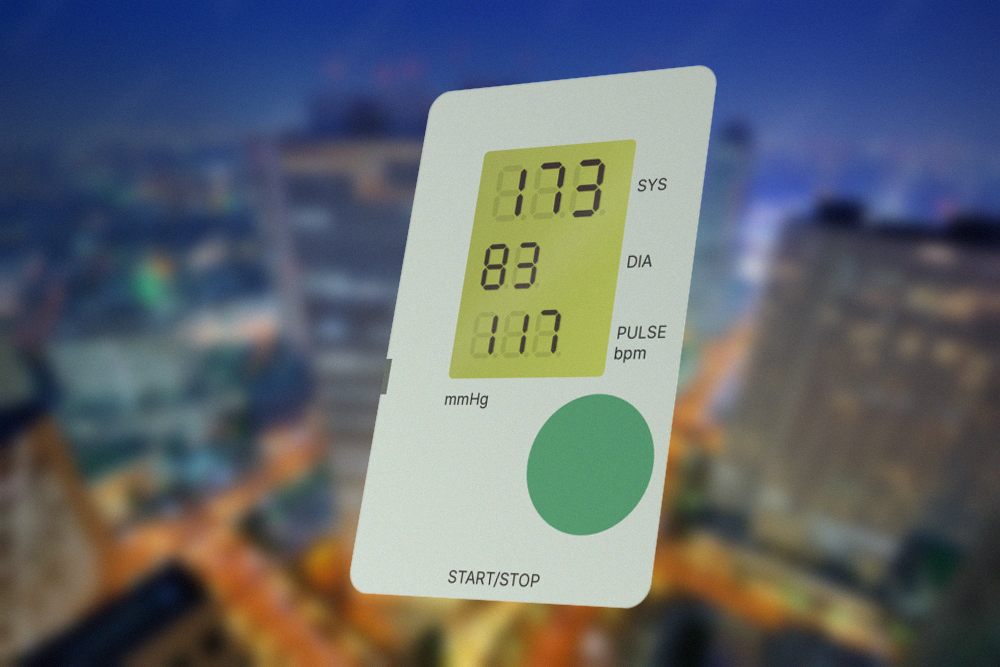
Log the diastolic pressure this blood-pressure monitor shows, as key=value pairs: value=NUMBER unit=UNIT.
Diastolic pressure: value=83 unit=mmHg
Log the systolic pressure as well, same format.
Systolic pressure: value=173 unit=mmHg
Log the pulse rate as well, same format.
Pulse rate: value=117 unit=bpm
